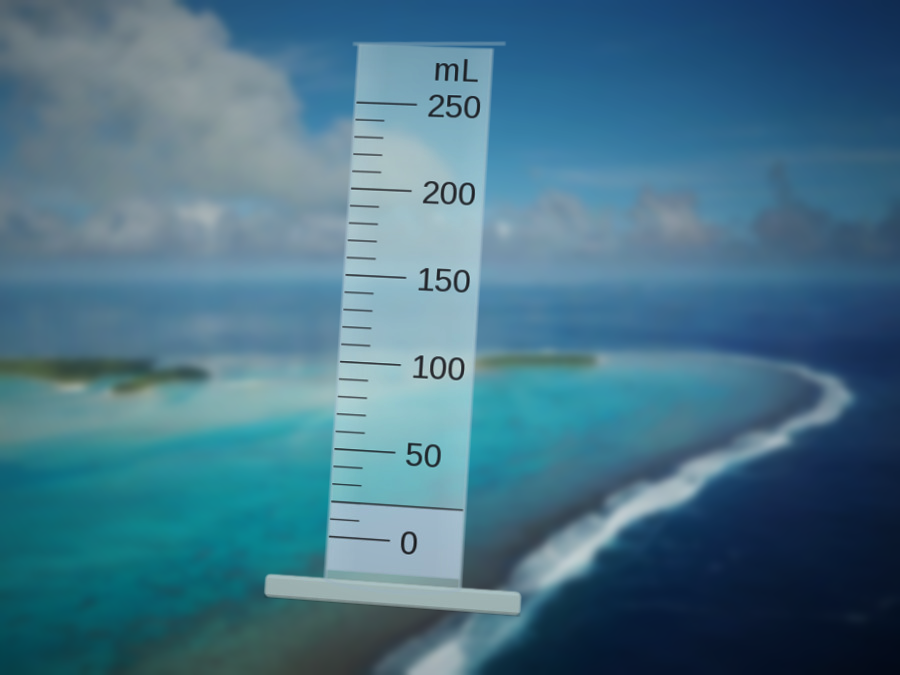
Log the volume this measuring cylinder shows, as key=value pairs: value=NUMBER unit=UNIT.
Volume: value=20 unit=mL
